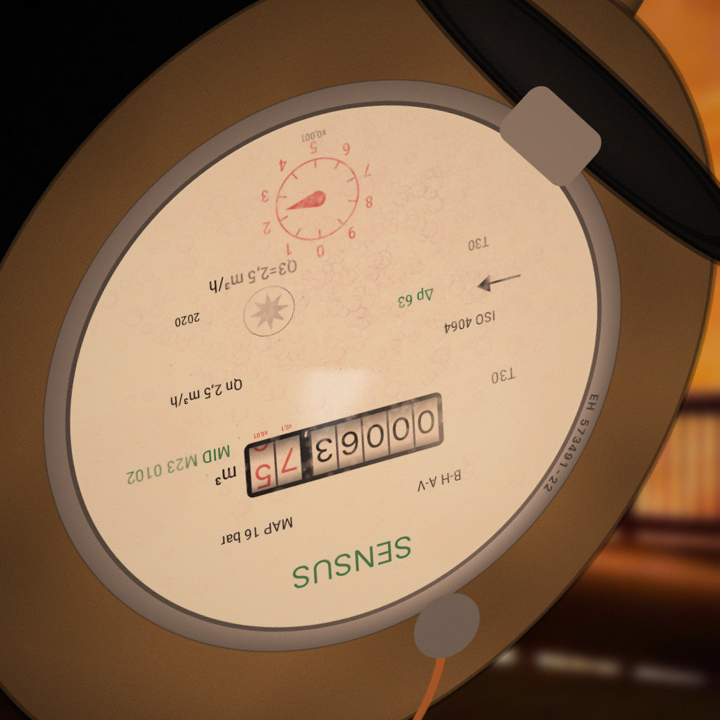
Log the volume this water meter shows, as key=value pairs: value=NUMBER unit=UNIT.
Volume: value=63.752 unit=m³
